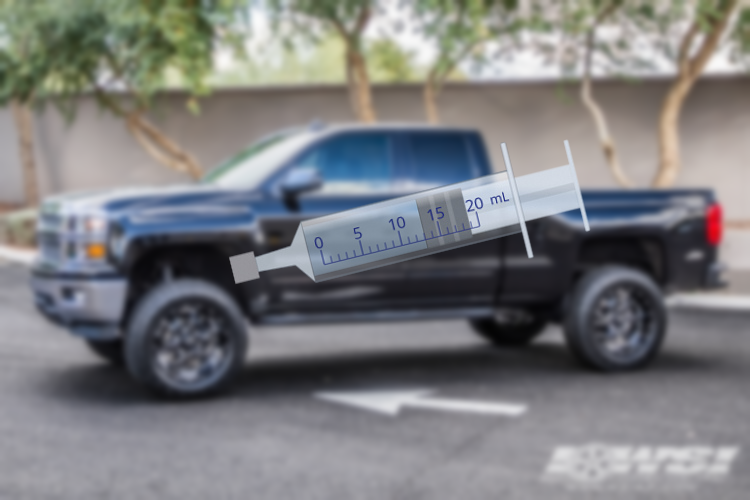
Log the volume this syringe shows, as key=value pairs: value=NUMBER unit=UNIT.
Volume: value=13 unit=mL
